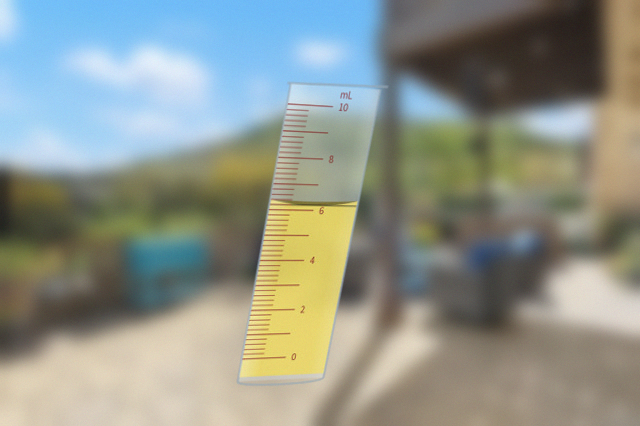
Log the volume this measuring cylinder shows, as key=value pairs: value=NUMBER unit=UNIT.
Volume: value=6.2 unit=mL
